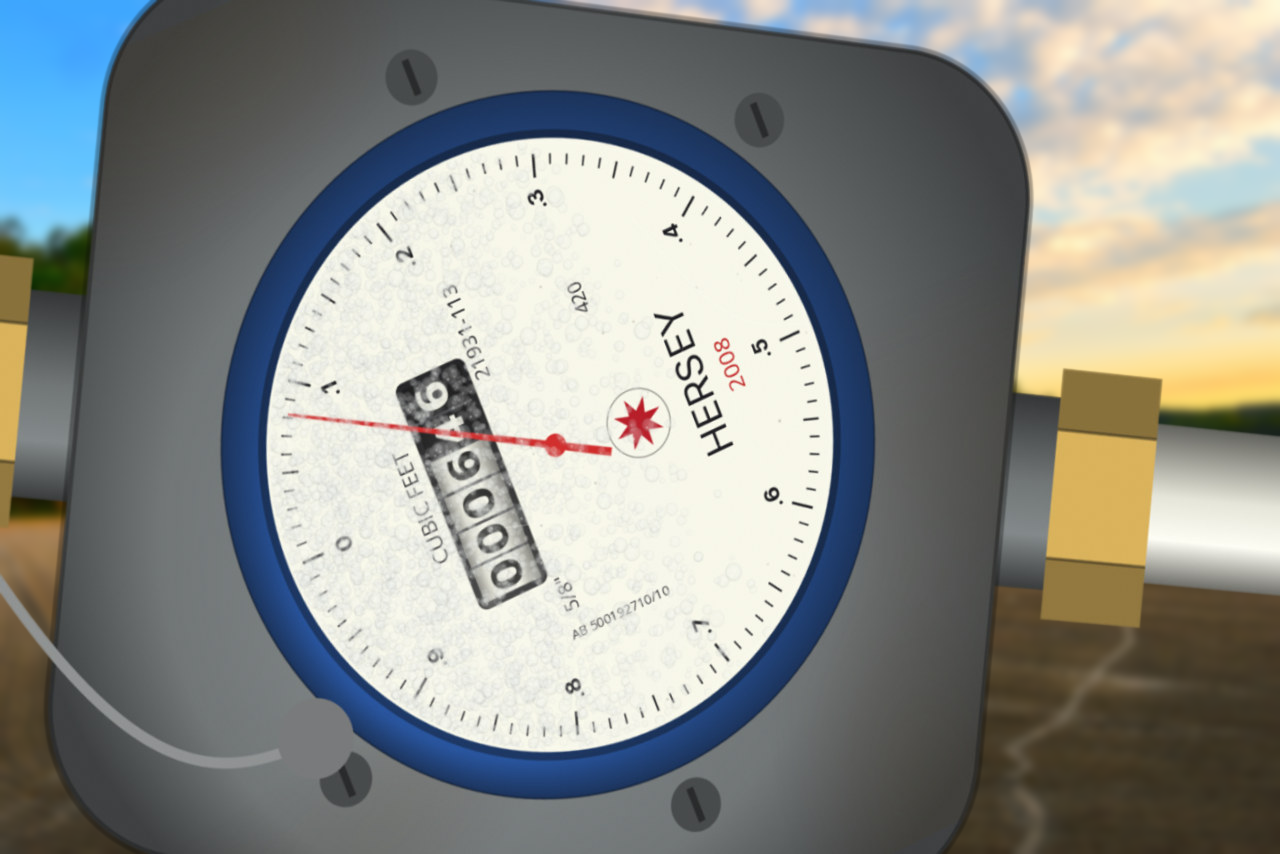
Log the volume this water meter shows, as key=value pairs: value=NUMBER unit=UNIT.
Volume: value=646.08 unit=ft³
